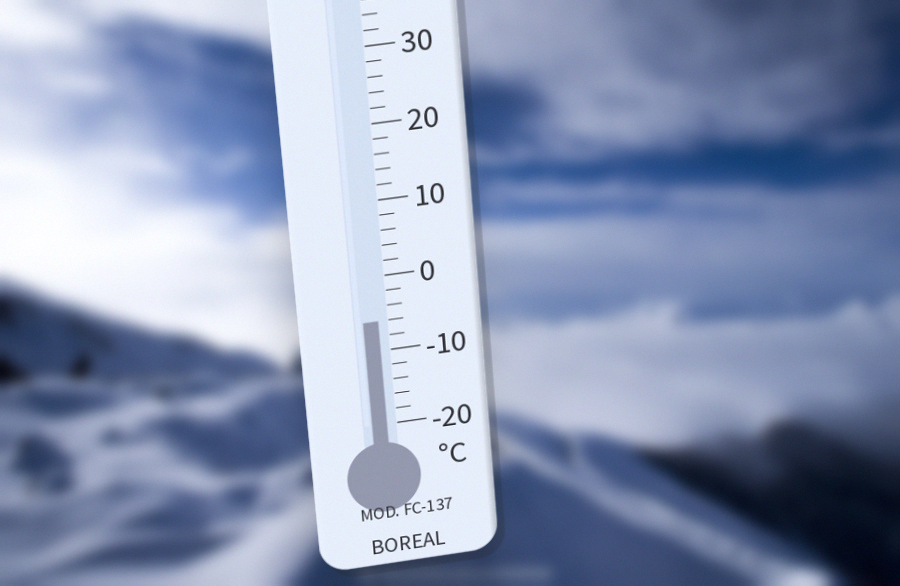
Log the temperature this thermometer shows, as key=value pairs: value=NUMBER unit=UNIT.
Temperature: value=-6 unit=°C
